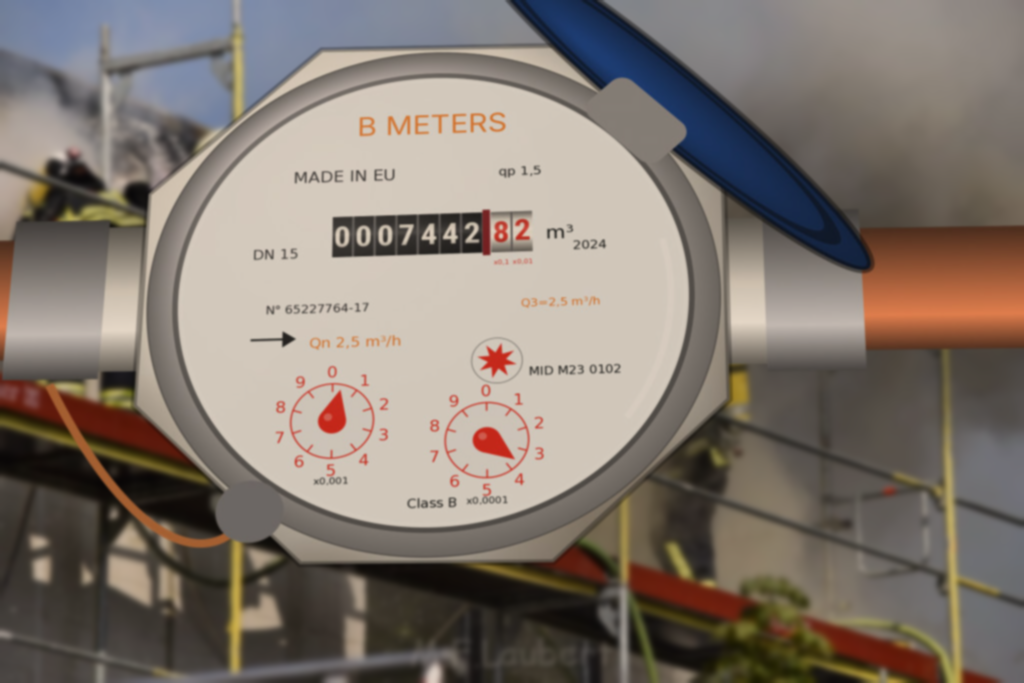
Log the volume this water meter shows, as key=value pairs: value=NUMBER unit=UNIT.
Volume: value=7442.8203 unit=m³
